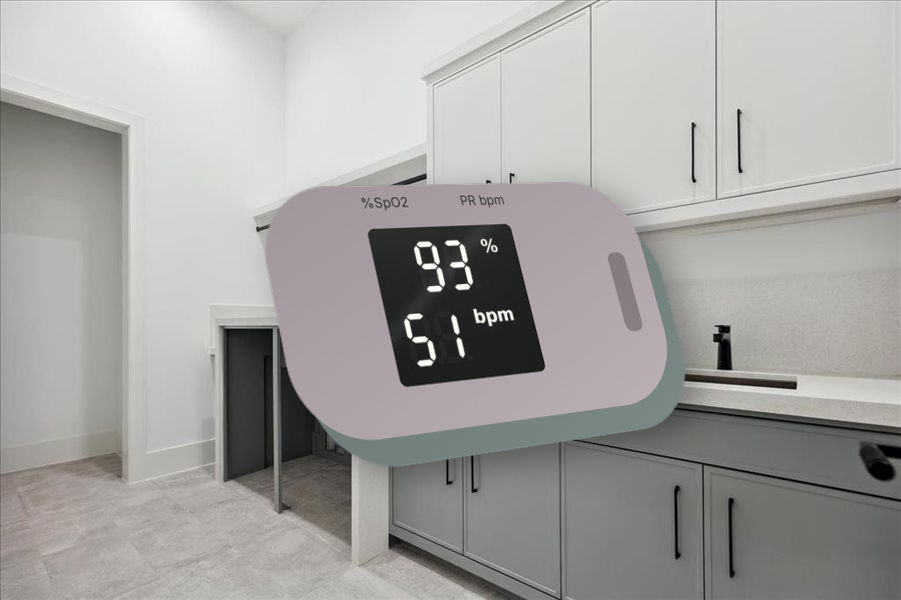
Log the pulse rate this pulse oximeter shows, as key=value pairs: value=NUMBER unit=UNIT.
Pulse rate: value=51 unit=bpm
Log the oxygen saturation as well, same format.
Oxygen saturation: value=93 unit=%
